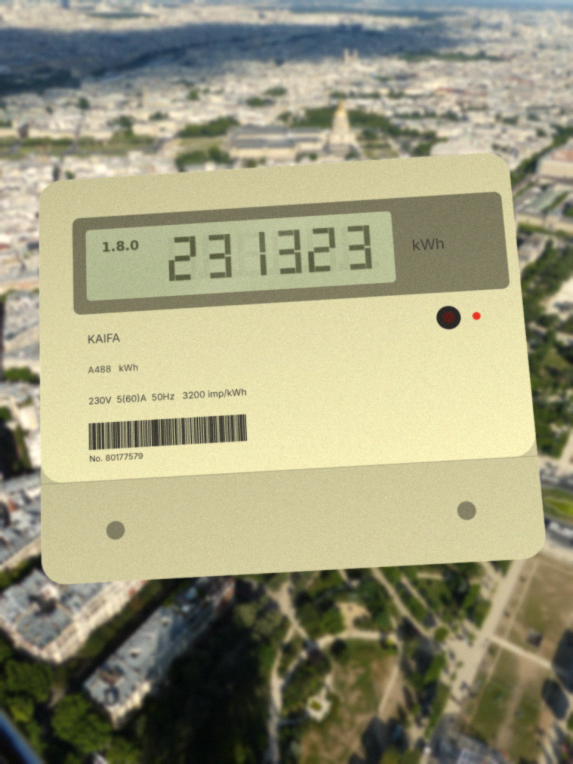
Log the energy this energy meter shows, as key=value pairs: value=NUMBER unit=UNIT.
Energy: value=231323 unit=kWh
